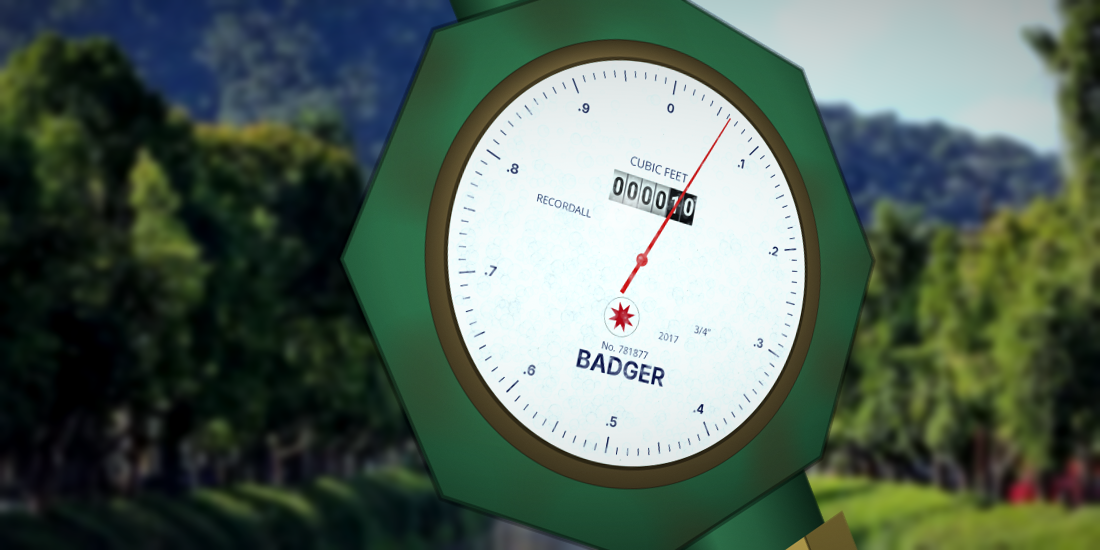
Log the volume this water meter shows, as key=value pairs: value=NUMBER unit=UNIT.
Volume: value=10.06 unit=ft³
